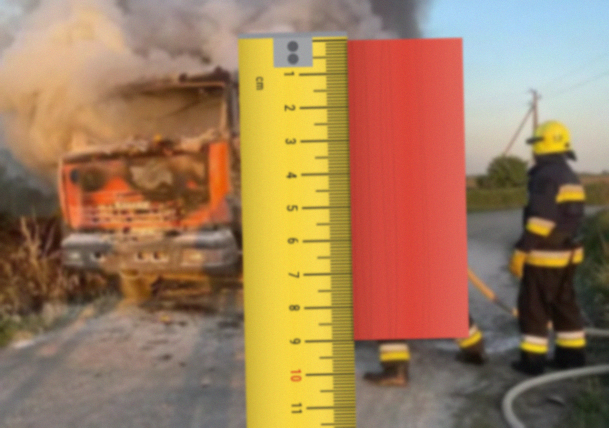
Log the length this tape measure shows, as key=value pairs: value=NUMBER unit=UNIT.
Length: value=9 unit=cm
